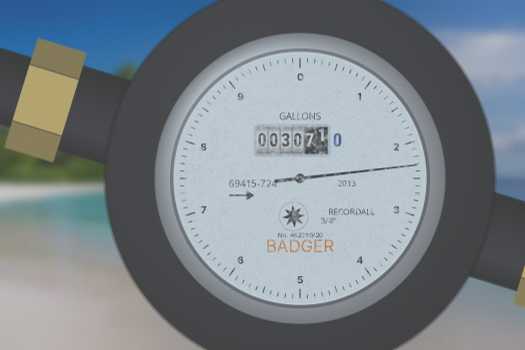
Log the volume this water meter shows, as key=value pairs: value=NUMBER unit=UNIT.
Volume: value=30712.3 unit=gal
